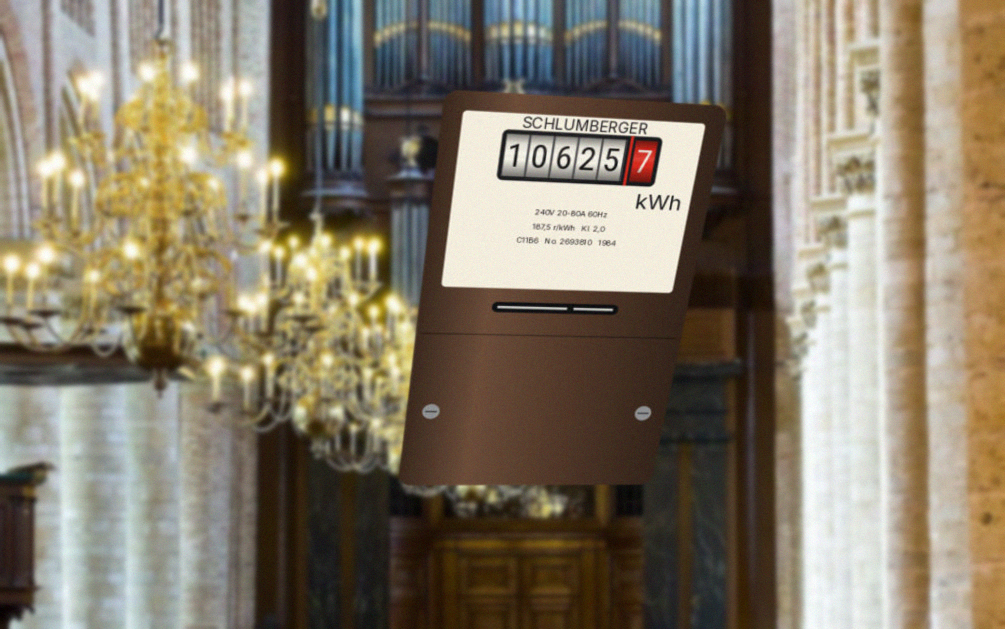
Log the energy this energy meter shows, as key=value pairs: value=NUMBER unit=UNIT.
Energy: value=10625.7 unit=kWh
